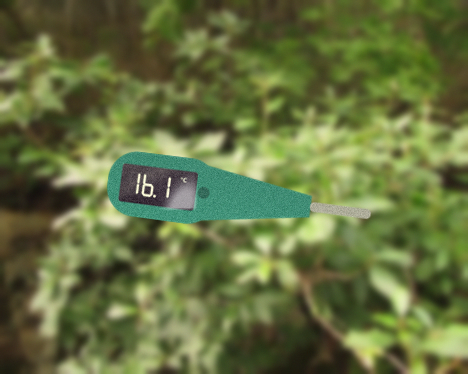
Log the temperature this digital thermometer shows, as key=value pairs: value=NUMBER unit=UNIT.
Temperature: value=16.1 unit=°C
